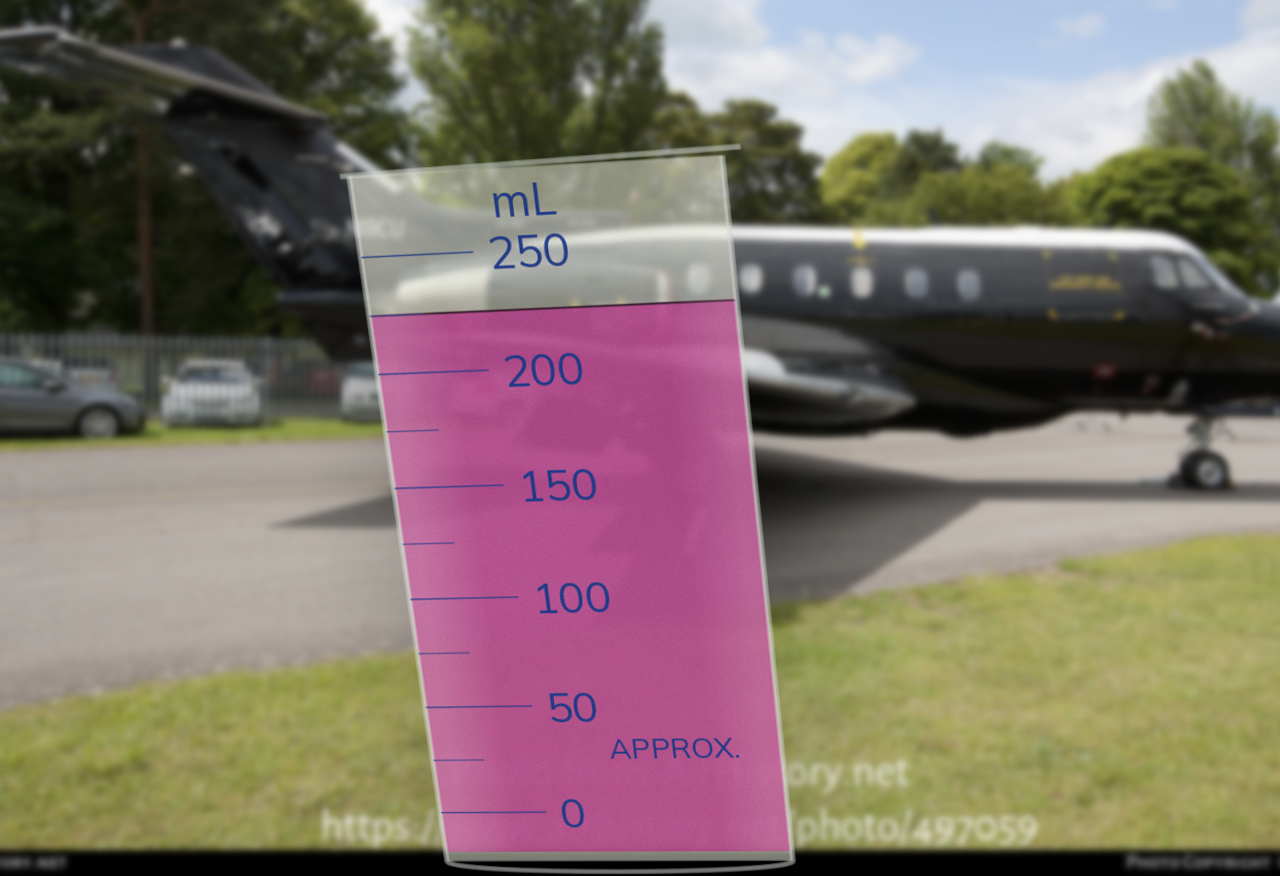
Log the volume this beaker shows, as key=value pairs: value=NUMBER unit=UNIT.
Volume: value=225 unit=mL
